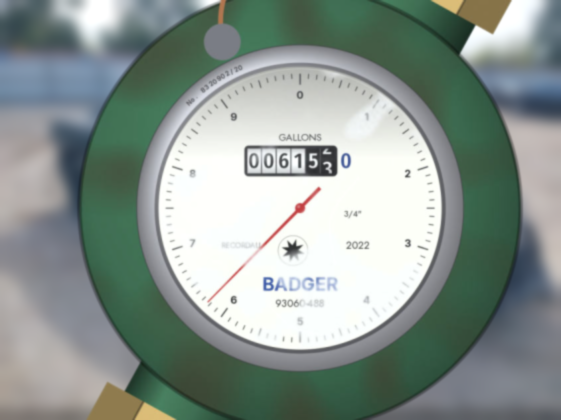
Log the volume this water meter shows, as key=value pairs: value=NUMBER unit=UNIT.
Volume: value=61526.2 unit=gal
